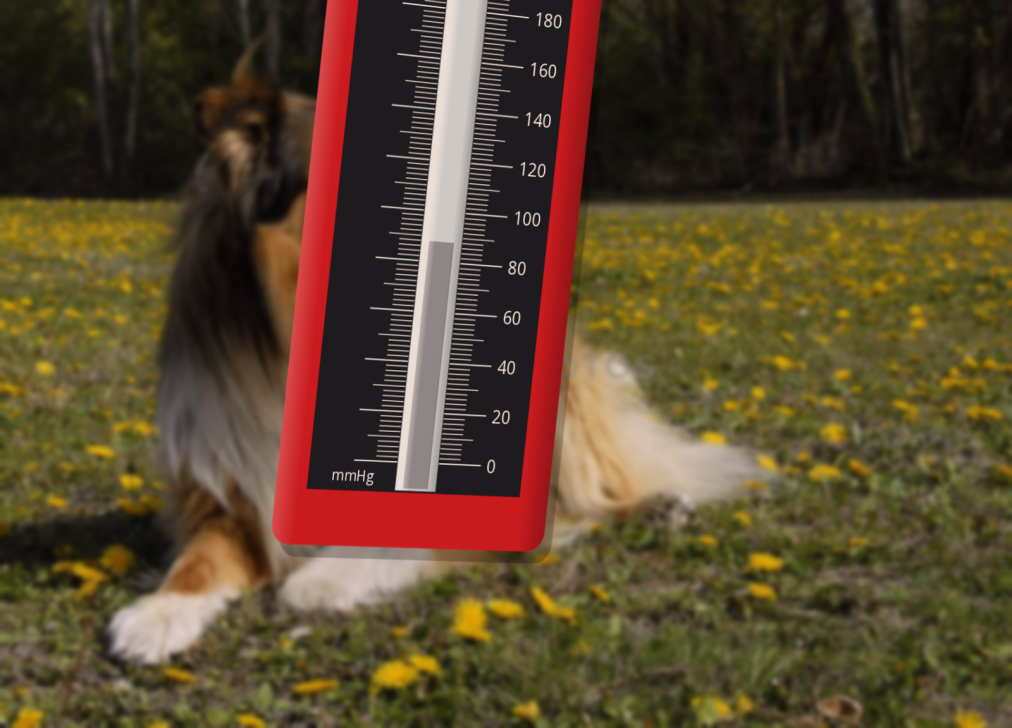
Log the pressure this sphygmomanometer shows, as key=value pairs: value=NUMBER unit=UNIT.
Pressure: value=88 unit=mmHg
